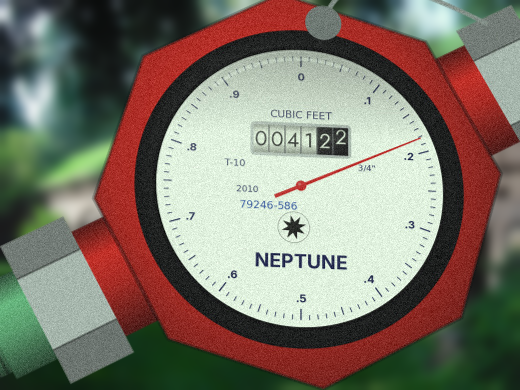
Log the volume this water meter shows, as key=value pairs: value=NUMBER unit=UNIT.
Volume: value=4122.18 unit=ft³
